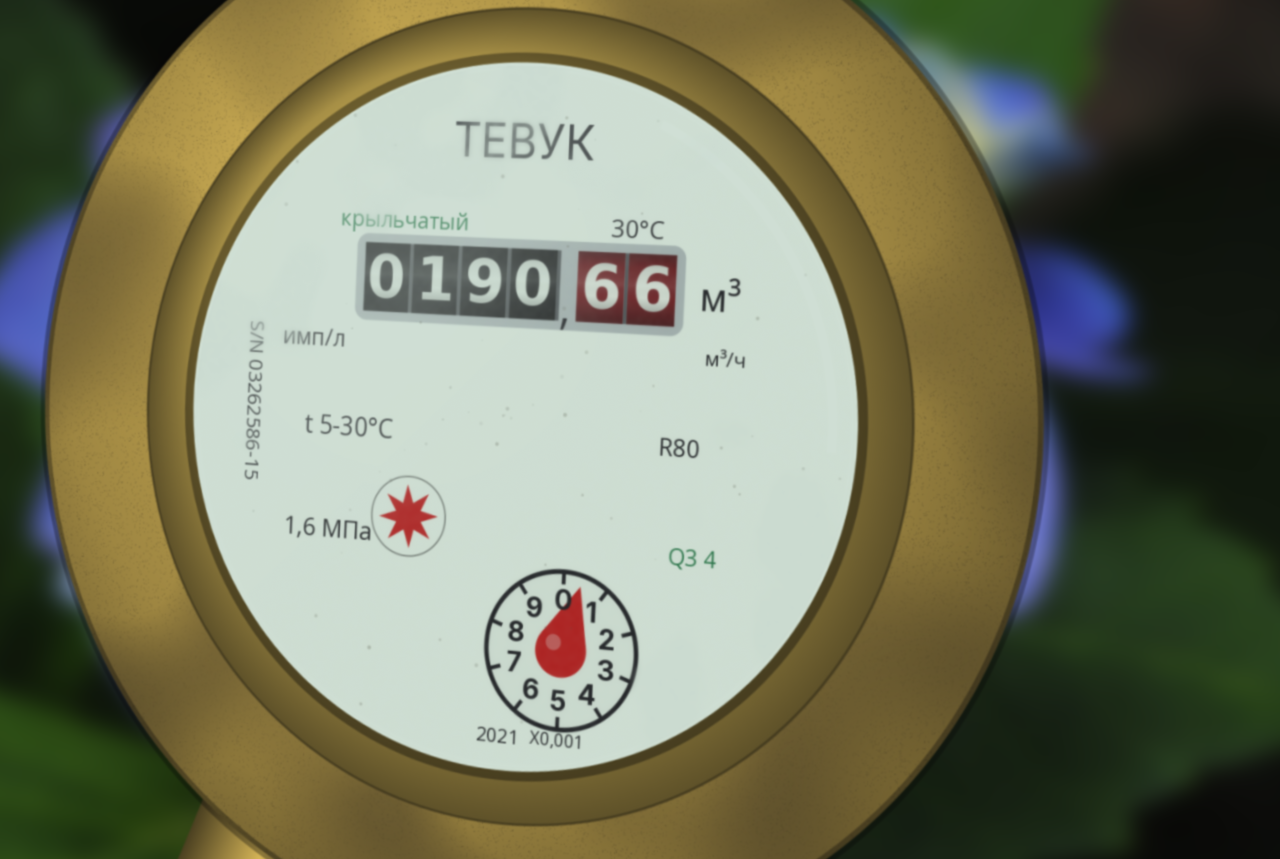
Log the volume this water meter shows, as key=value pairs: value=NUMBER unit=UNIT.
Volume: value=190.660 unit=m³
